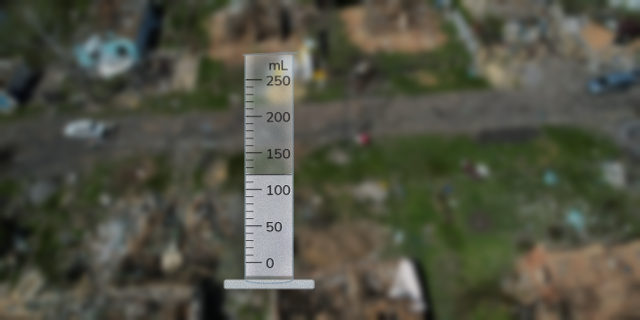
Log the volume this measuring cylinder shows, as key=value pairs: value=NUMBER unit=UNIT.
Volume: value=120 unit=mL
